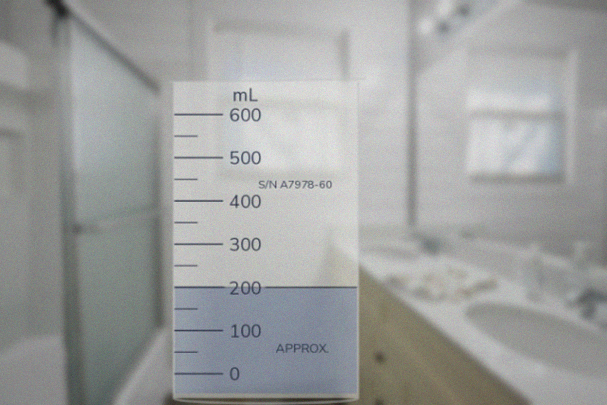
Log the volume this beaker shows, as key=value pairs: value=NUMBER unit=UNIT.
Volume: value=200 unit=mL
